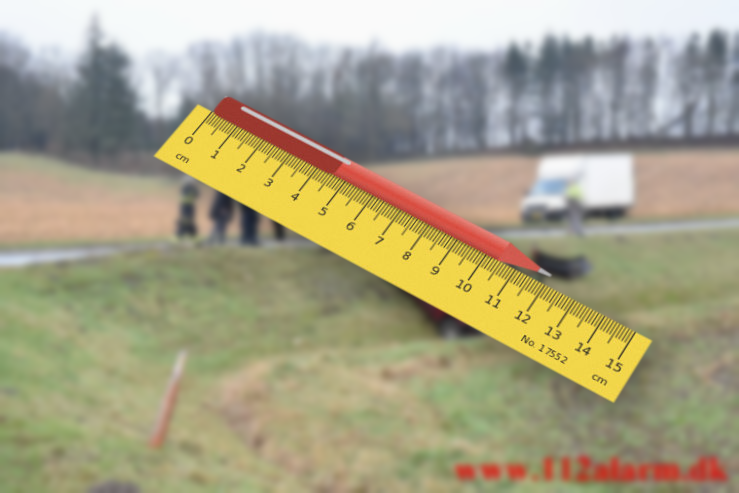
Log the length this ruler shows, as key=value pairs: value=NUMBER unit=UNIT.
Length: value=12 unit=cm
